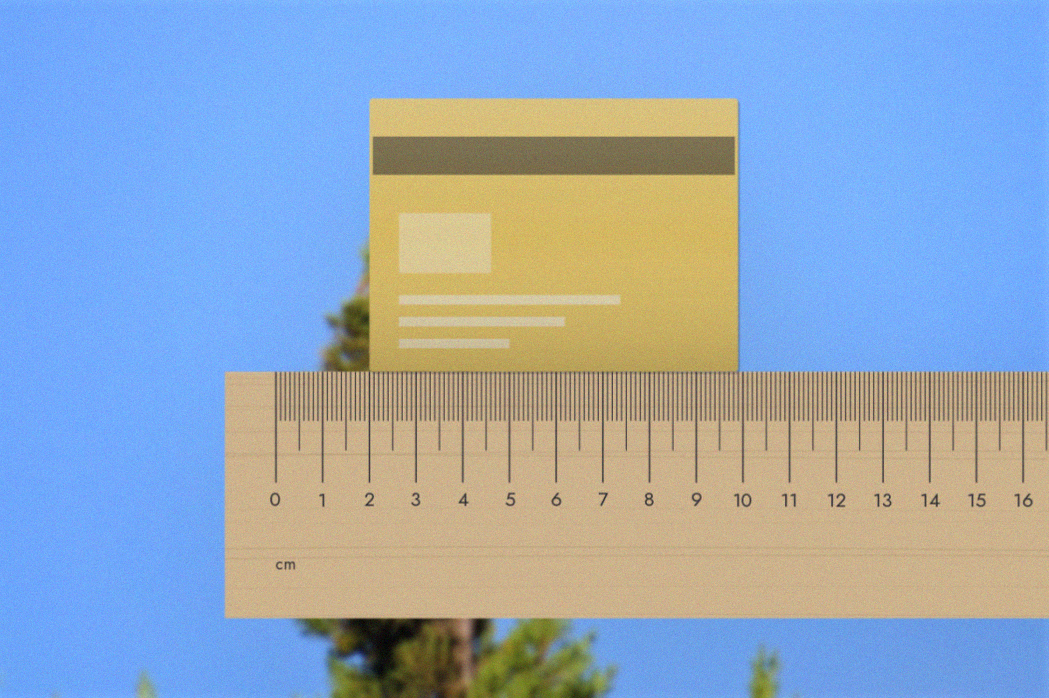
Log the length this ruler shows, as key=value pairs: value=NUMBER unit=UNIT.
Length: value=7.9 unit=cm
